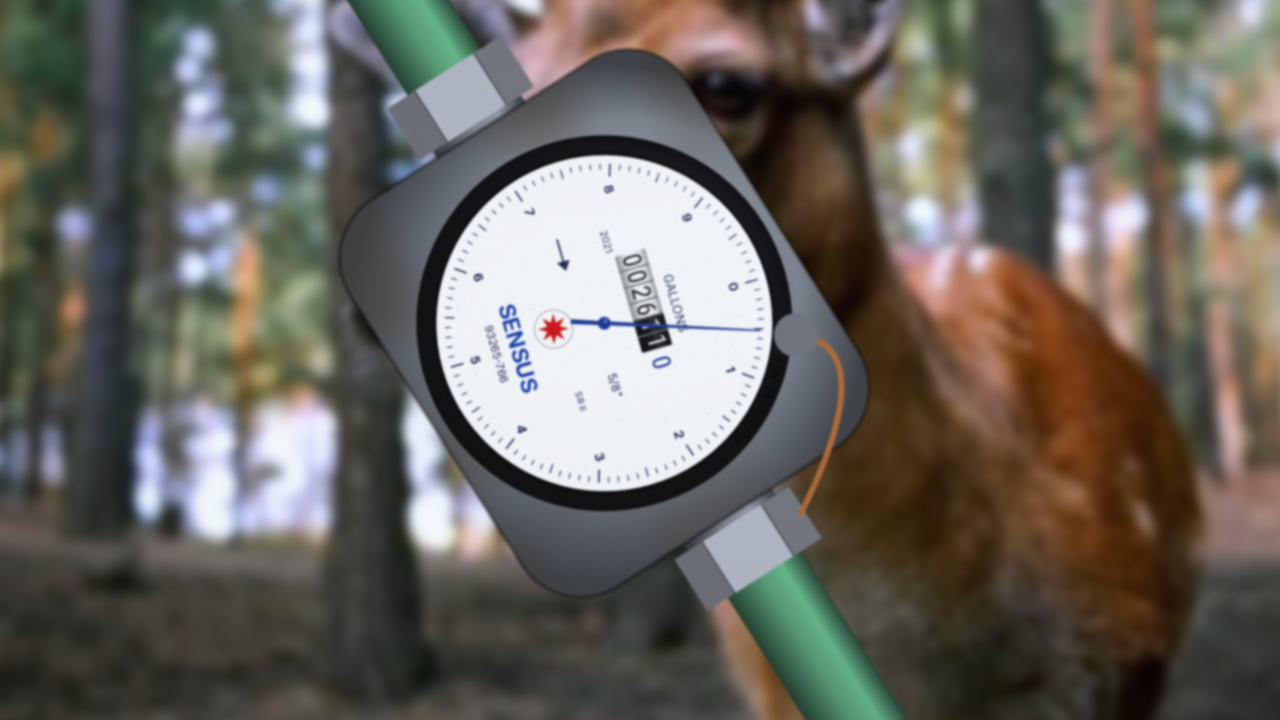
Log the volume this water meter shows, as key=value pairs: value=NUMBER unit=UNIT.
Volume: value=26110.5 unit=gal
